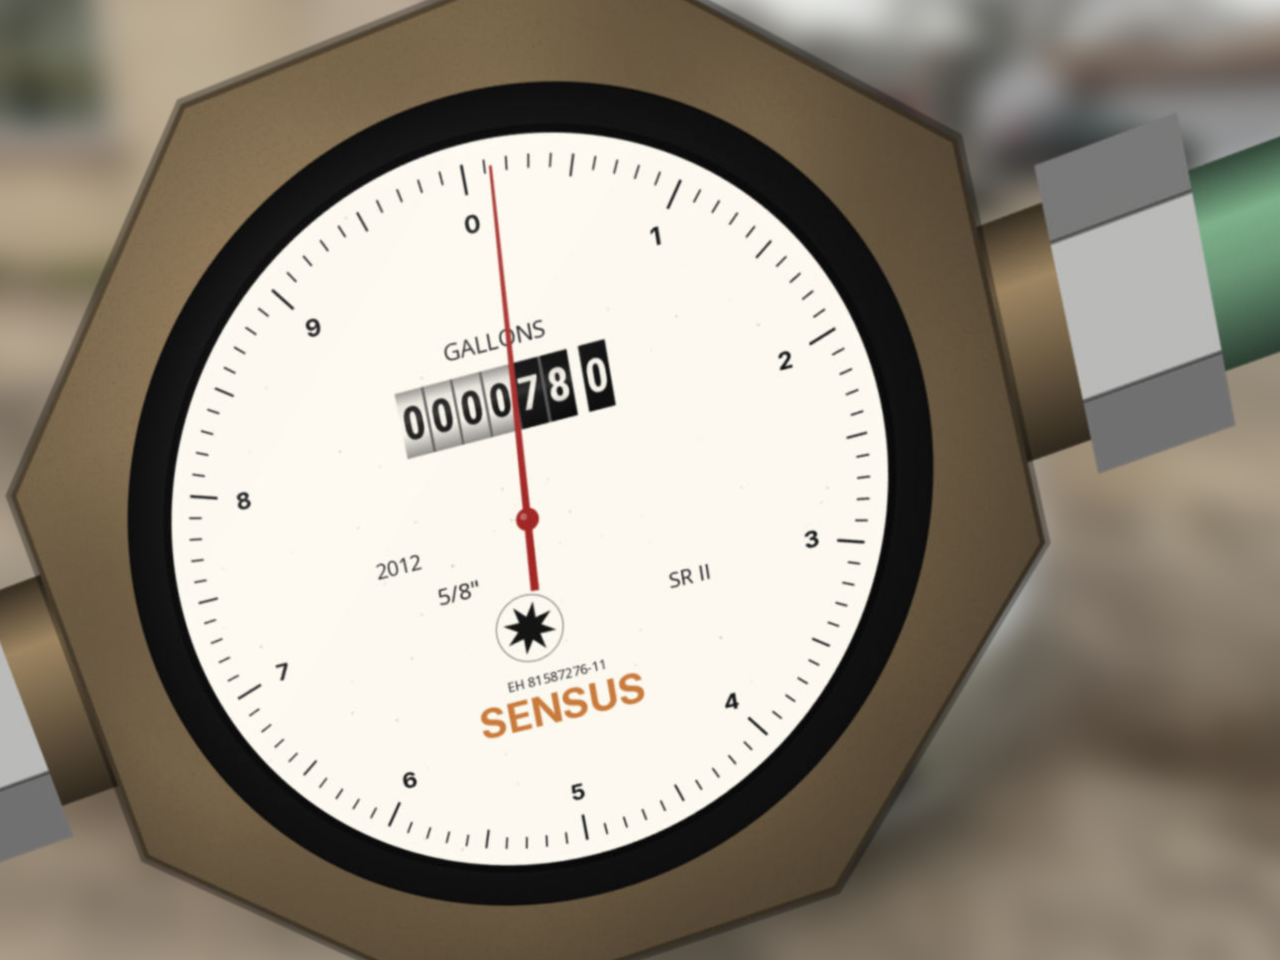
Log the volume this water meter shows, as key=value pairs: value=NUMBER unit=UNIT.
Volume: value=780.1 unit=gal
